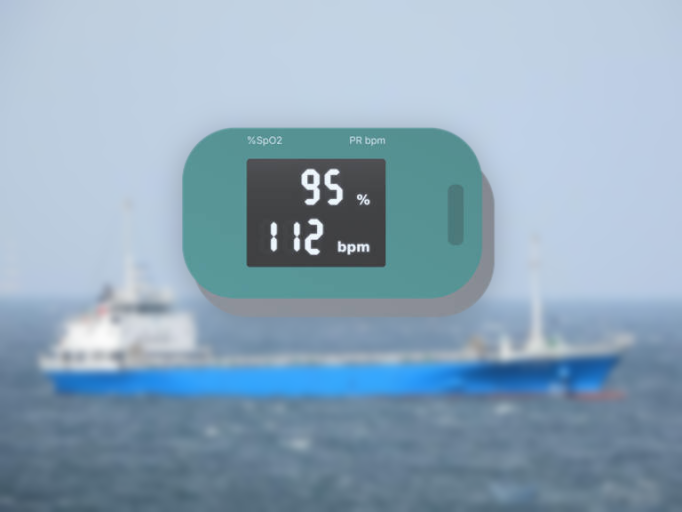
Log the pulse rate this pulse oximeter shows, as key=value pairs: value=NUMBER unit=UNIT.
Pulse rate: value=112 unit=bpm
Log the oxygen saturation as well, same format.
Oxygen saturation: value=95 unit=%
